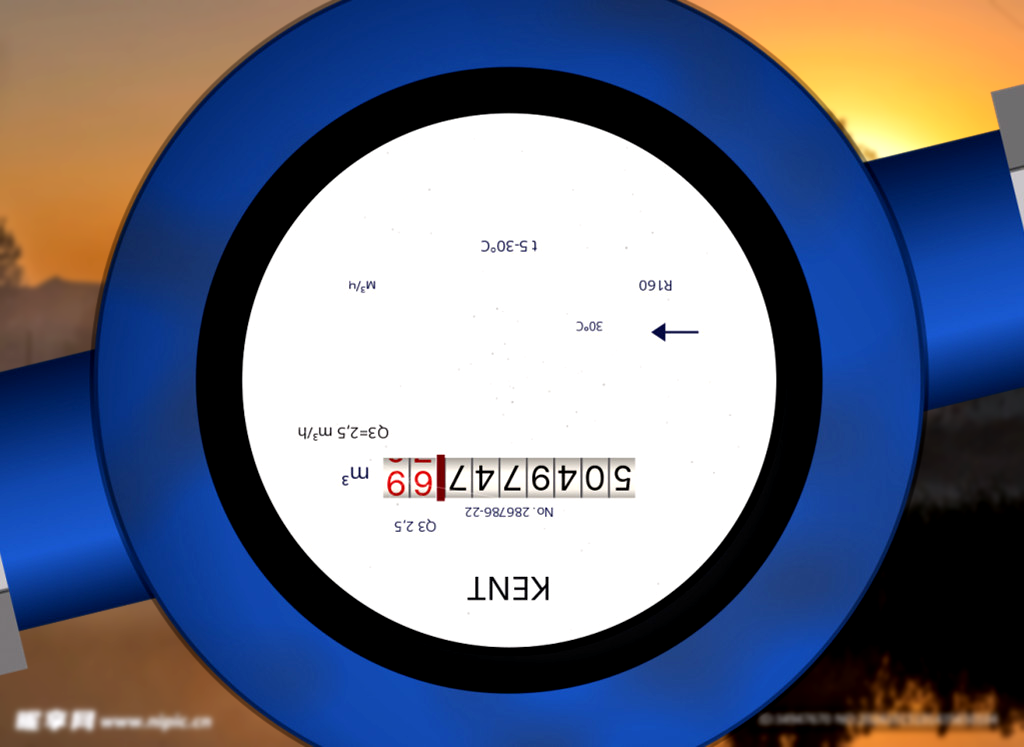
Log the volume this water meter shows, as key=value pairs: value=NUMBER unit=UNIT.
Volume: value=5049747.69 unit=m³
